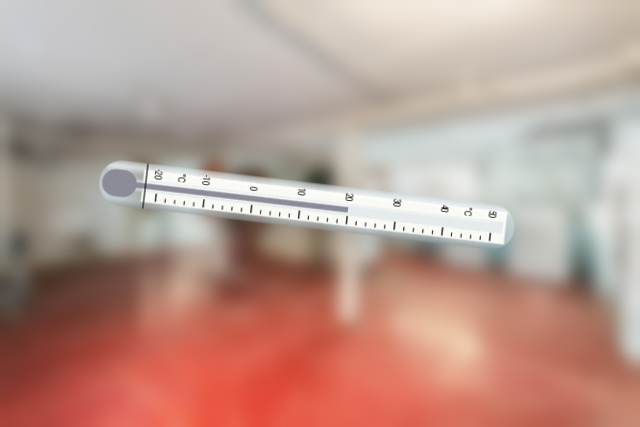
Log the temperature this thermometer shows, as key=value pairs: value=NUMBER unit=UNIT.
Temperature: value=20 unit=°C
